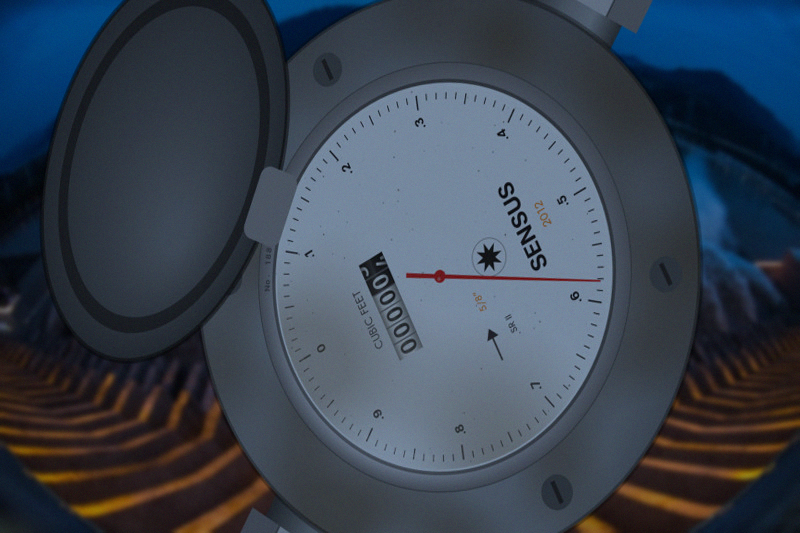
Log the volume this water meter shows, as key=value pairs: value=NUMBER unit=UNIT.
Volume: value=3.58 unit=ft³
